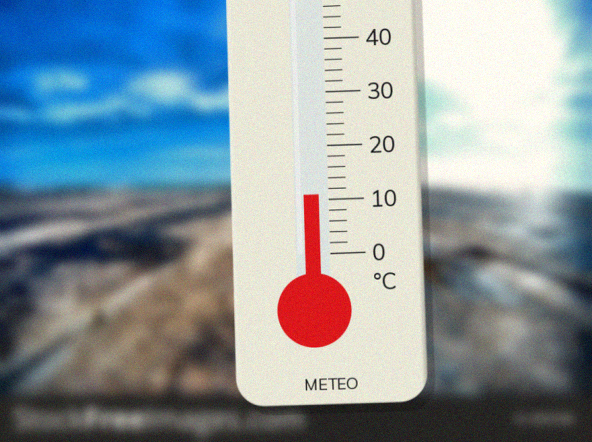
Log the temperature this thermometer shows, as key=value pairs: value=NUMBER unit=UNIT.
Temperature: value=11 unit=°C
